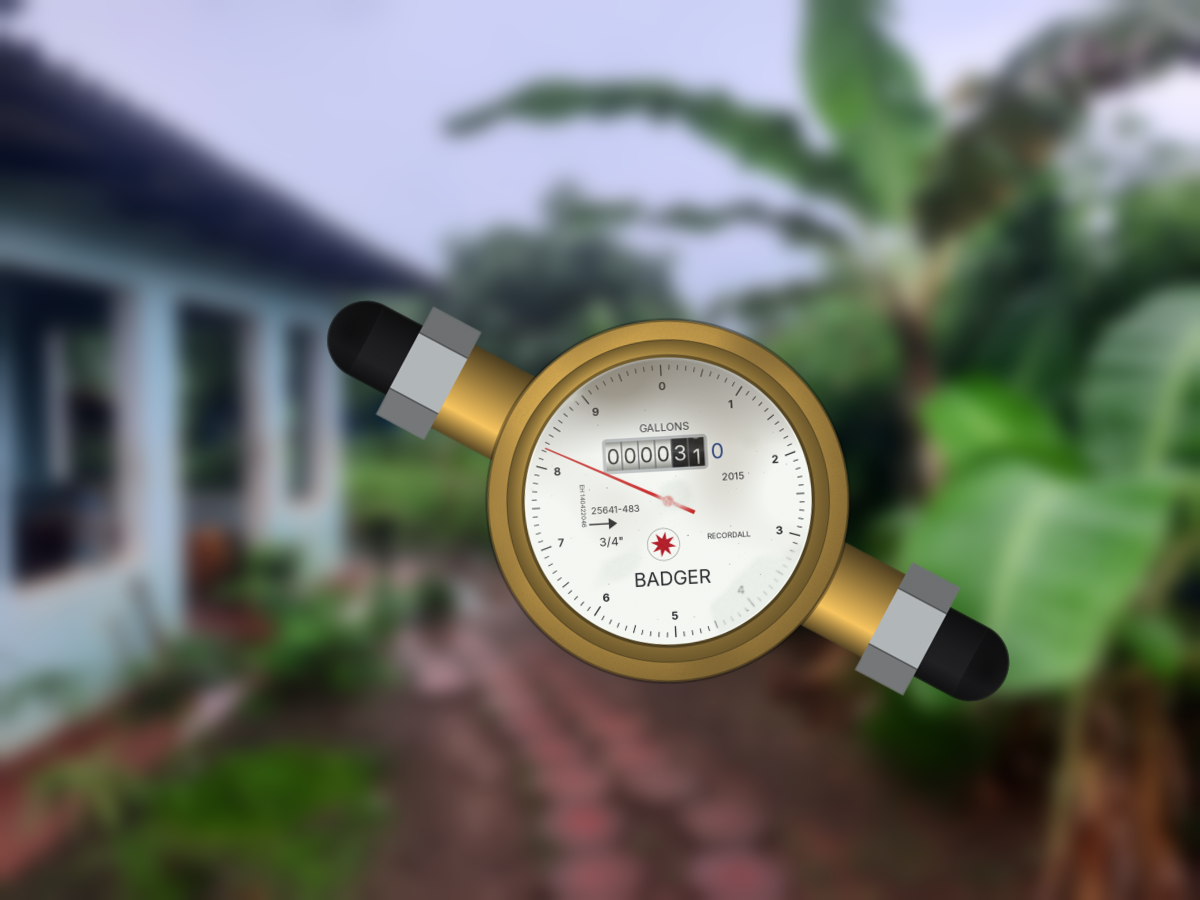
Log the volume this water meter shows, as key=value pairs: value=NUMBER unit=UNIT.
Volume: value=308.2 unit=gal
